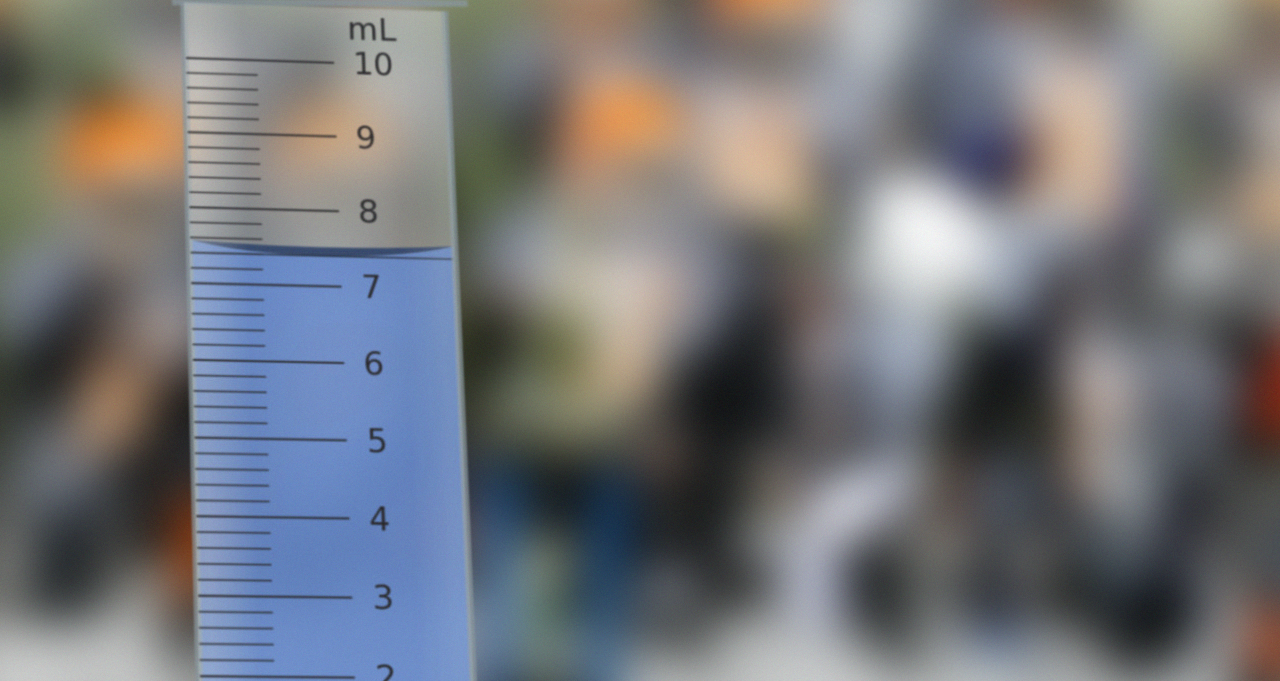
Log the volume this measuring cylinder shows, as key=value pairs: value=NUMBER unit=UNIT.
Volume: value=7.4 unit=mL
